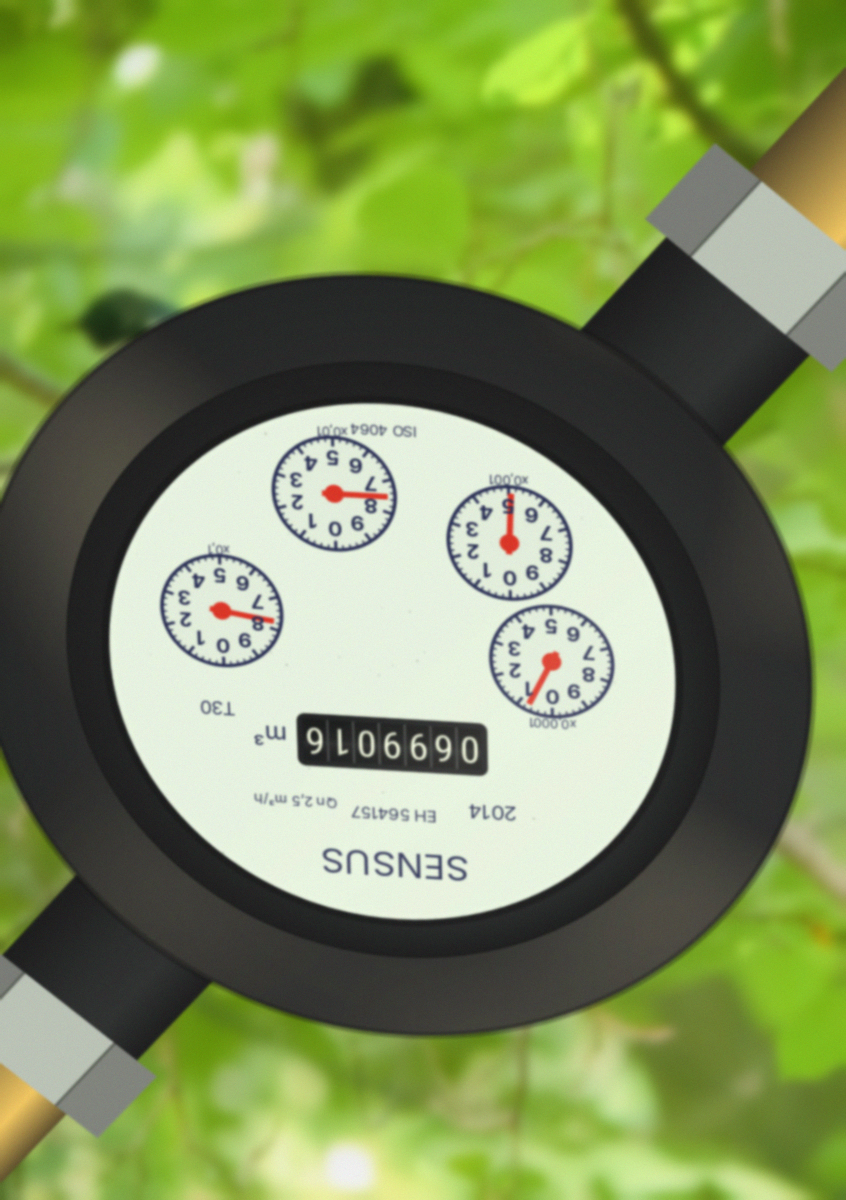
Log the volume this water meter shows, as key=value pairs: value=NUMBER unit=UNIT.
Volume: value=699016.7750 unit=m³
